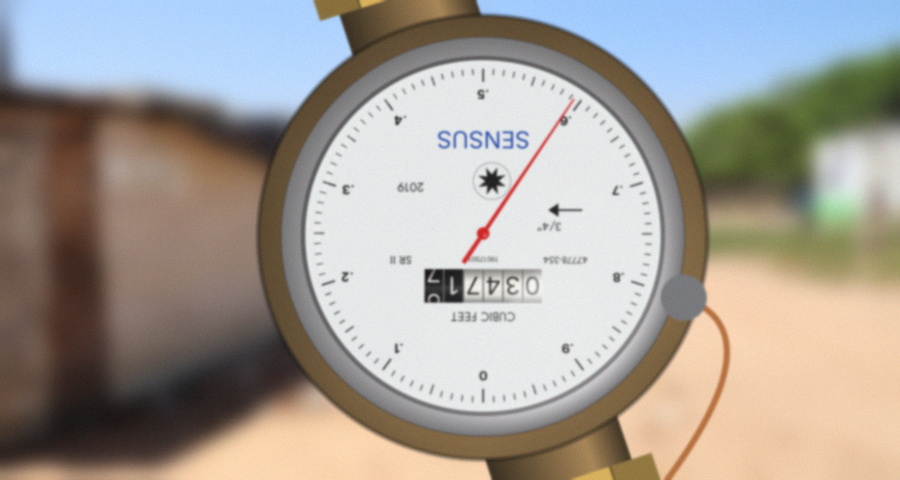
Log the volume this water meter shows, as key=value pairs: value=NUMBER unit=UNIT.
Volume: value=34716.59 unit=ft³
